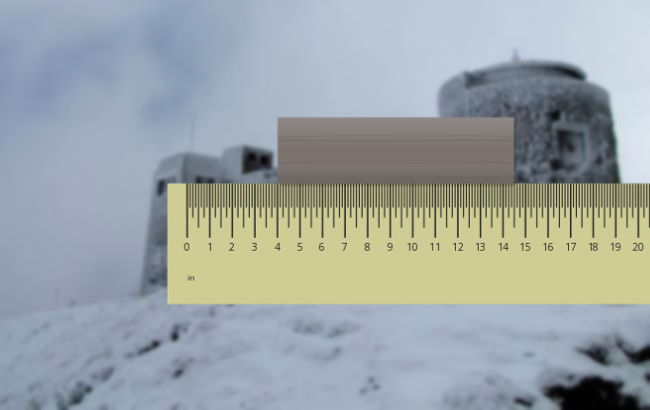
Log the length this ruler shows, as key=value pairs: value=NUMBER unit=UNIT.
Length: value=10.5 unit=in
